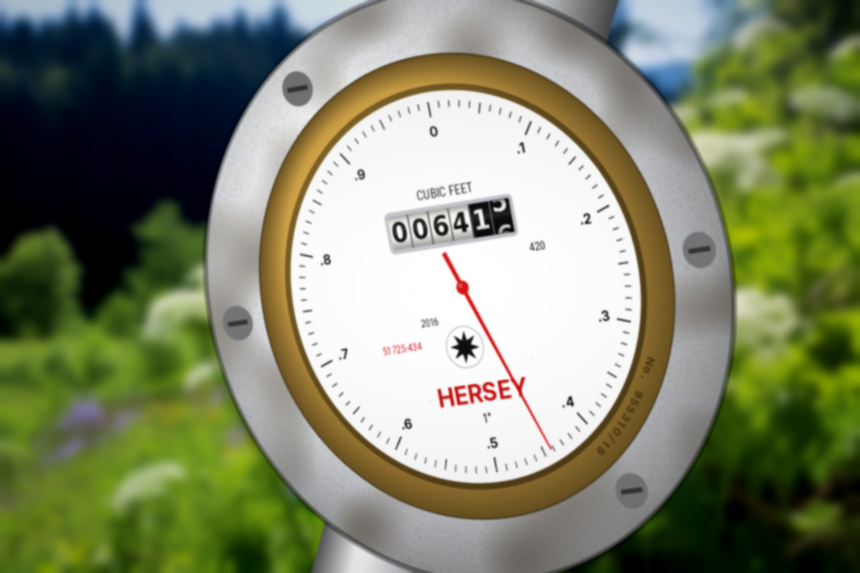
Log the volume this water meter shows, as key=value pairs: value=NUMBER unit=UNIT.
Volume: value=6415.44 unit=ft³
